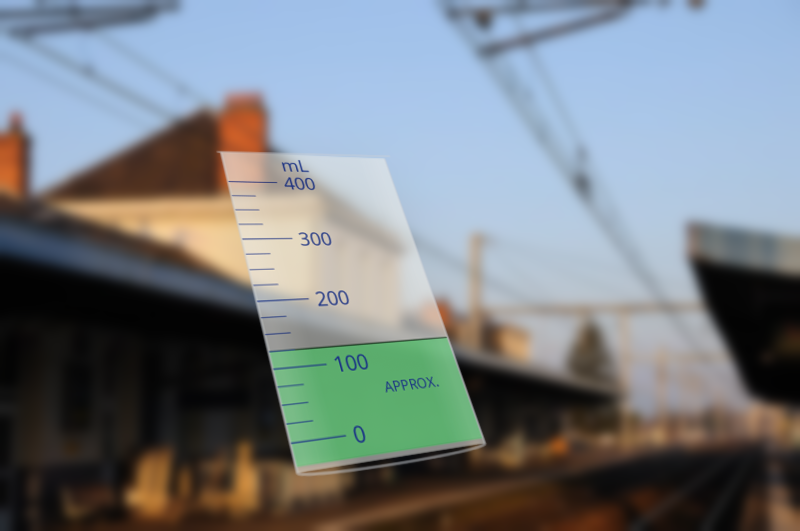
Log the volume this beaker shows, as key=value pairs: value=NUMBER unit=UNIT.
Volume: value=125 unit=mL
